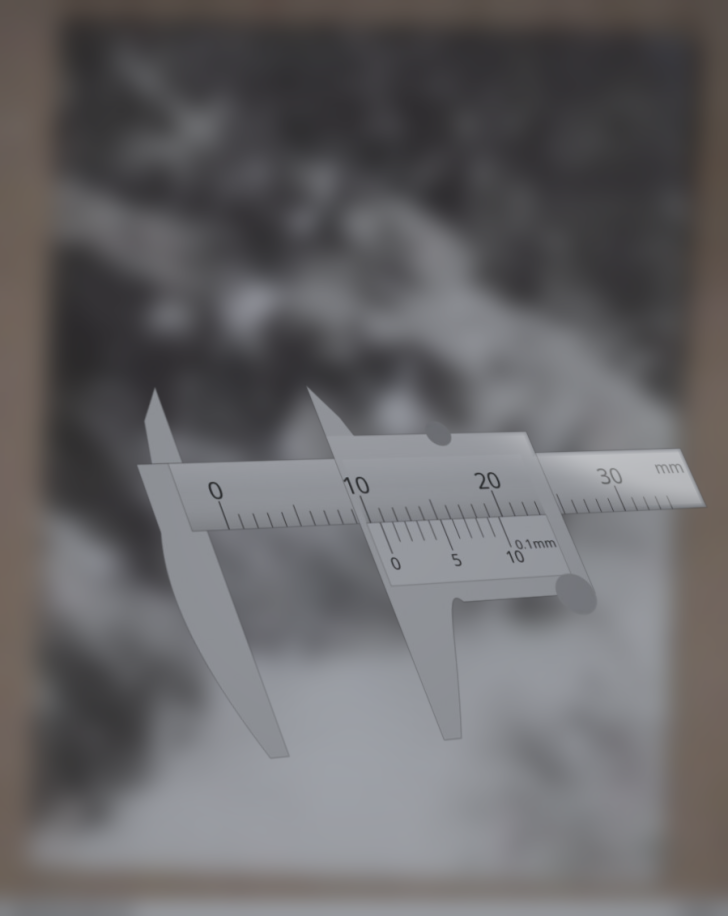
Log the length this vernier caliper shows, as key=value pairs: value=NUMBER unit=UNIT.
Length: value=10.7 unit=mm
